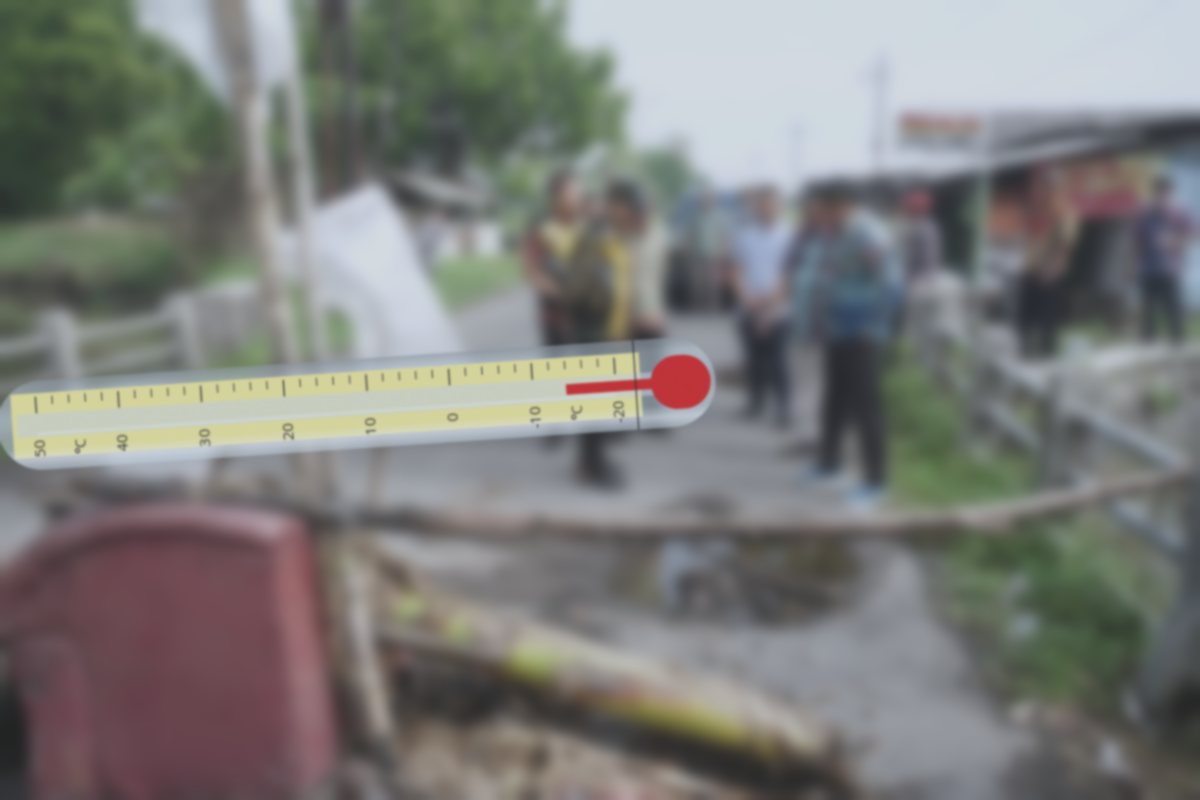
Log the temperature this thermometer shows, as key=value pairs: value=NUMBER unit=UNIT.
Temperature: value=-14 unit=°C
